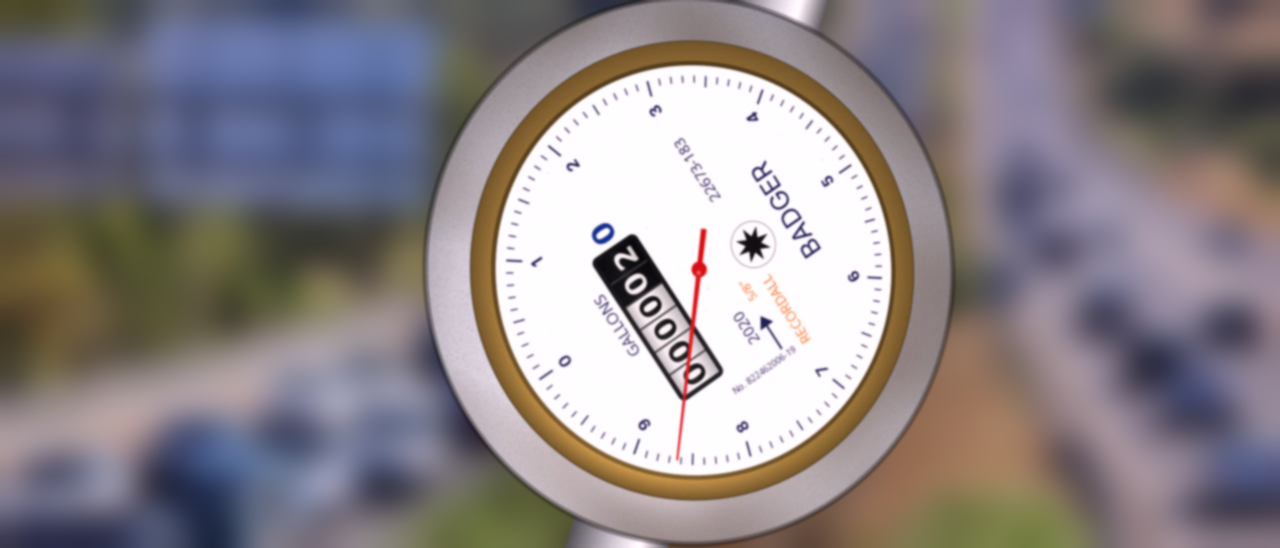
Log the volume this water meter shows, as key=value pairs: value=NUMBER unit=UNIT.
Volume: value=18.6 unit=gal
